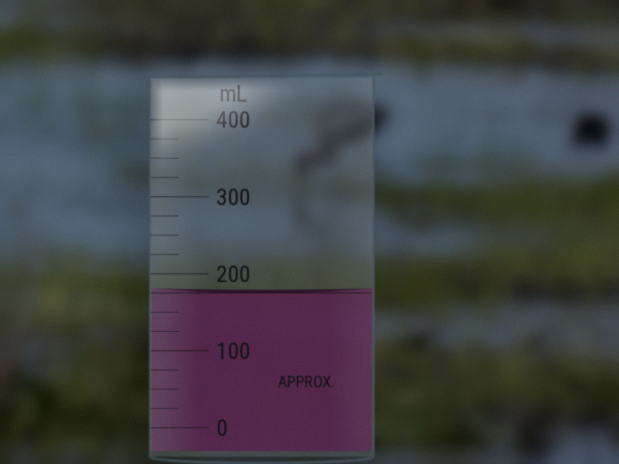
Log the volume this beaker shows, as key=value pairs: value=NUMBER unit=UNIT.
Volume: value=175 unit=mL
